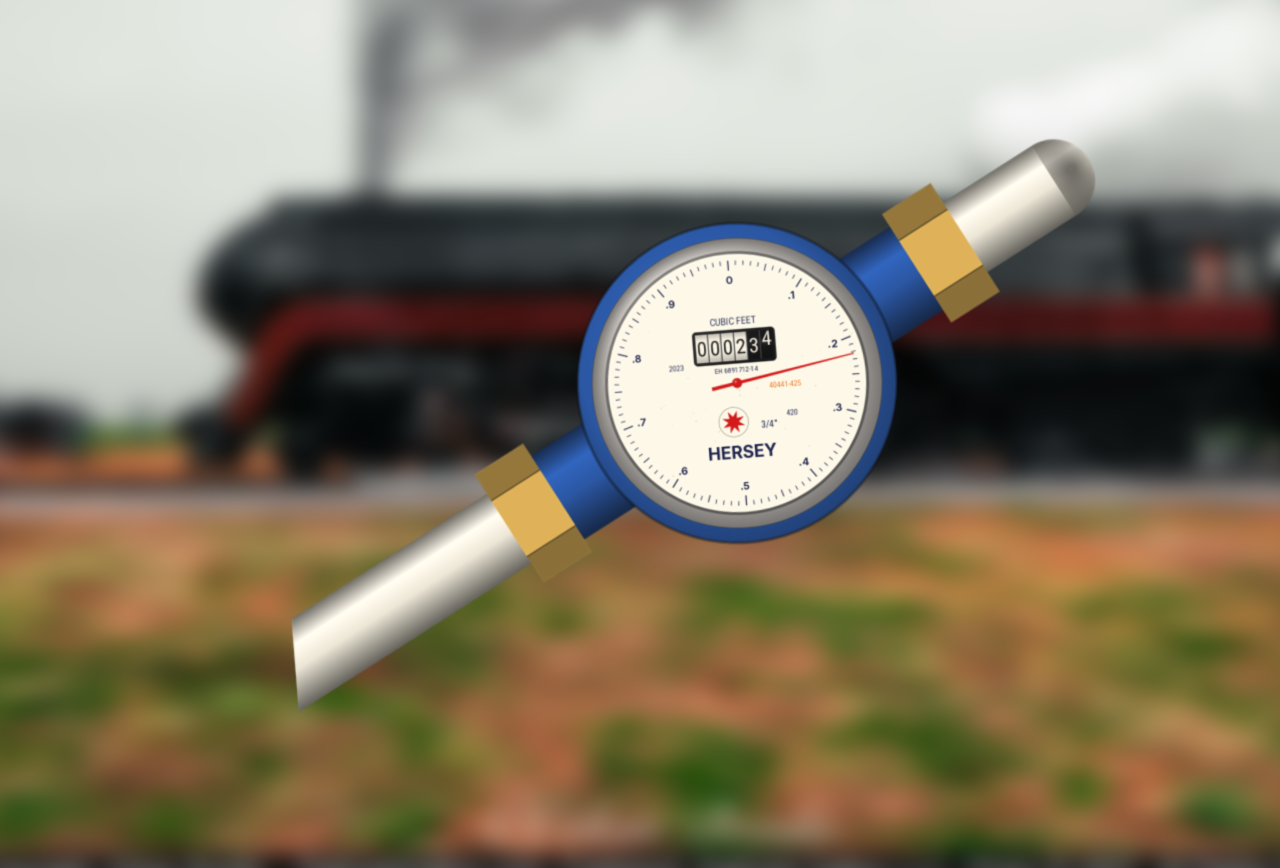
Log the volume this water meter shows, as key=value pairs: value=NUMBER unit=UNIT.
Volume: value=234.22 unit=ft³
